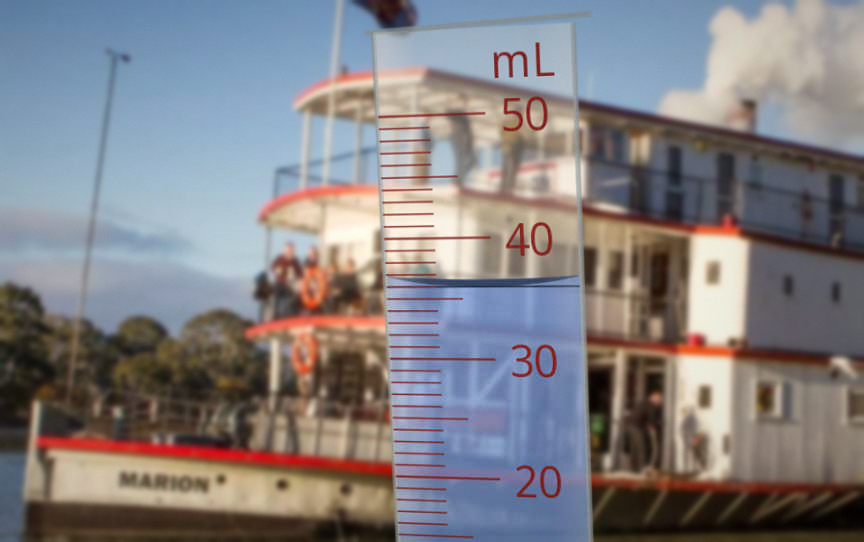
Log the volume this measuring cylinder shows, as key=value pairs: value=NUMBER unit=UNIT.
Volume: value=36 unit=mL
